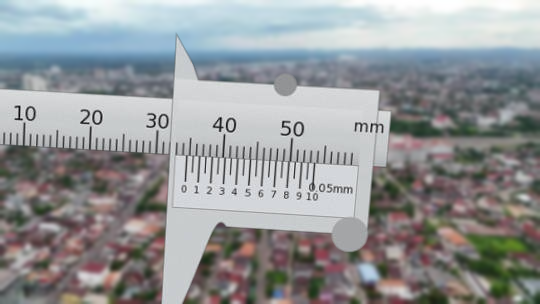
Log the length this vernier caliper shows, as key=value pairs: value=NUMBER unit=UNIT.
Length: value=34.6 unit=mm
